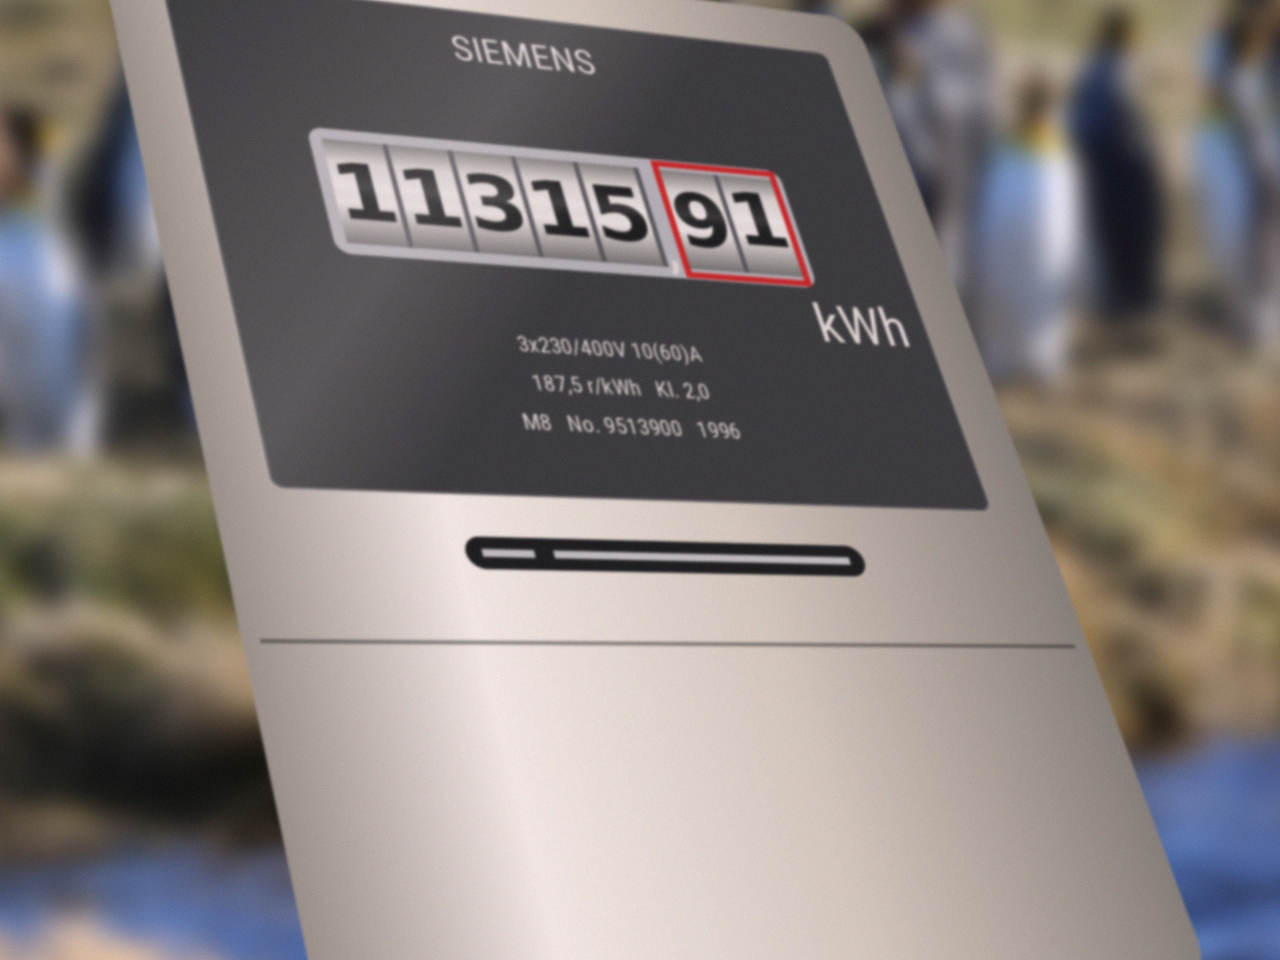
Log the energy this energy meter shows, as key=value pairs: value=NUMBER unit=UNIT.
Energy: value=11315.91 unit=kWh
